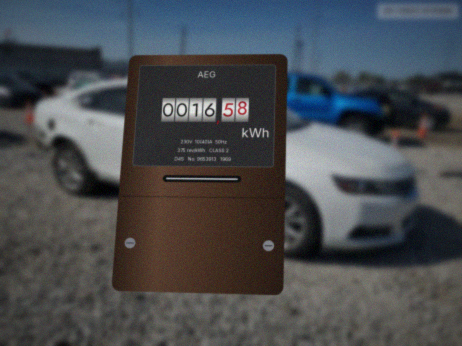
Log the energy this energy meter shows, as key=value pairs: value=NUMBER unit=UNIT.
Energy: value=16.58 unit=kWh
